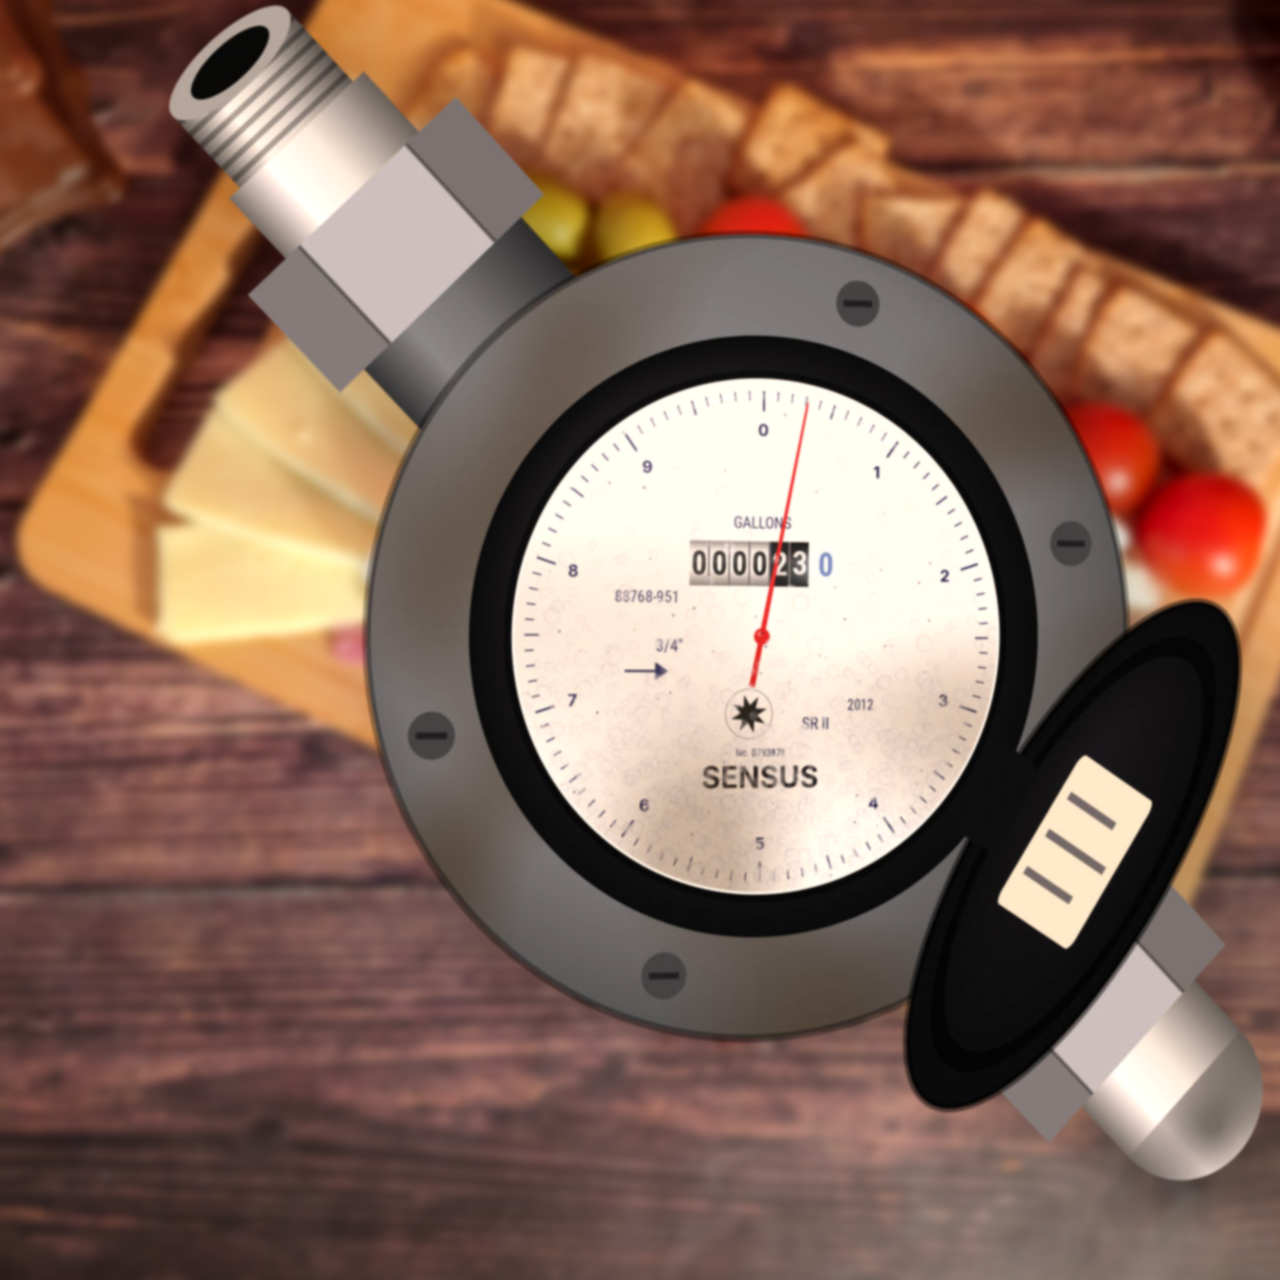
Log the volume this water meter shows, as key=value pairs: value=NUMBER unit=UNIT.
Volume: value=230.3 unit=gal
